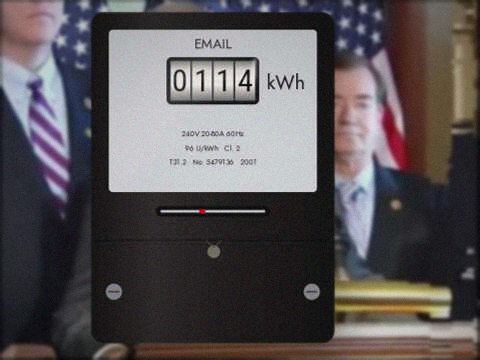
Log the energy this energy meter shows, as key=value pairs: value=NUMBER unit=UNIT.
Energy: value=114 unit=kWh
